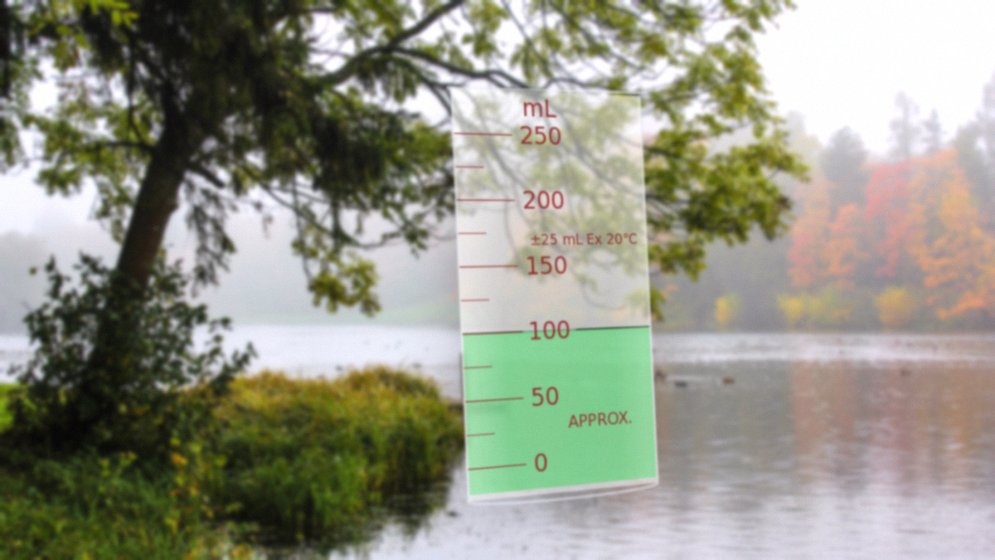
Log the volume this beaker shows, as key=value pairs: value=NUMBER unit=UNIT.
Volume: value=100 unit=mL
